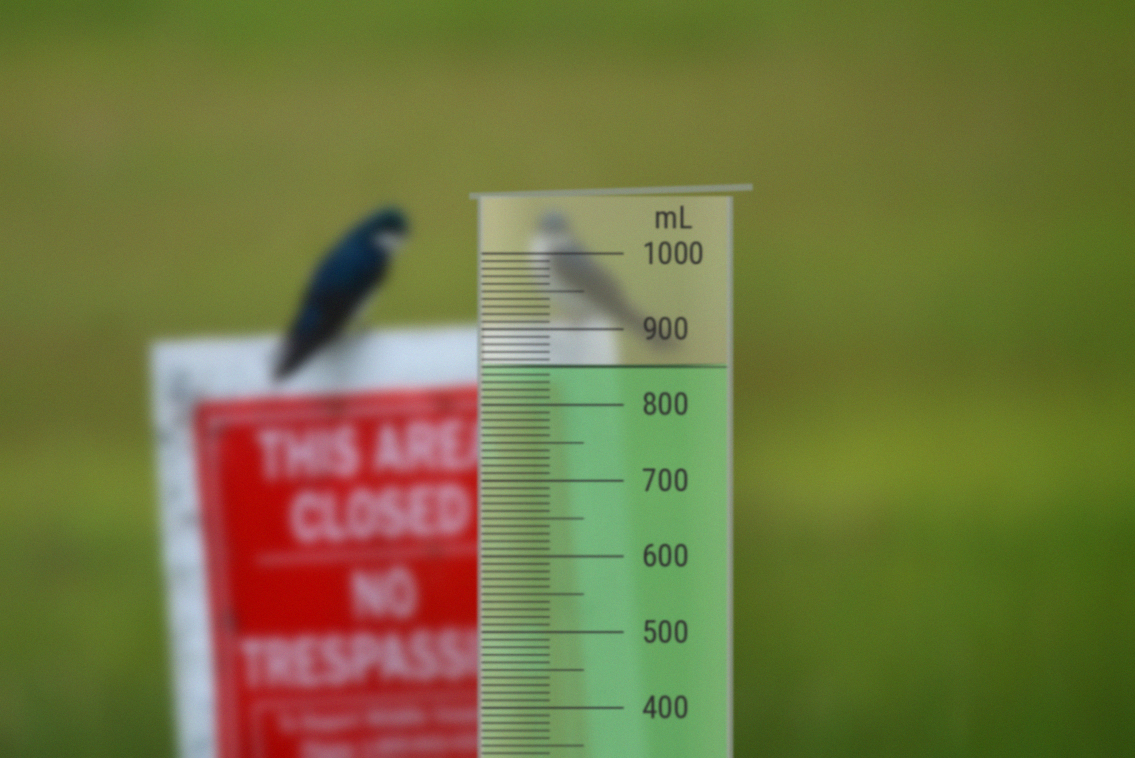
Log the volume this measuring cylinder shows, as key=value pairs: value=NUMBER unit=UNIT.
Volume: value=850 unit=mL
